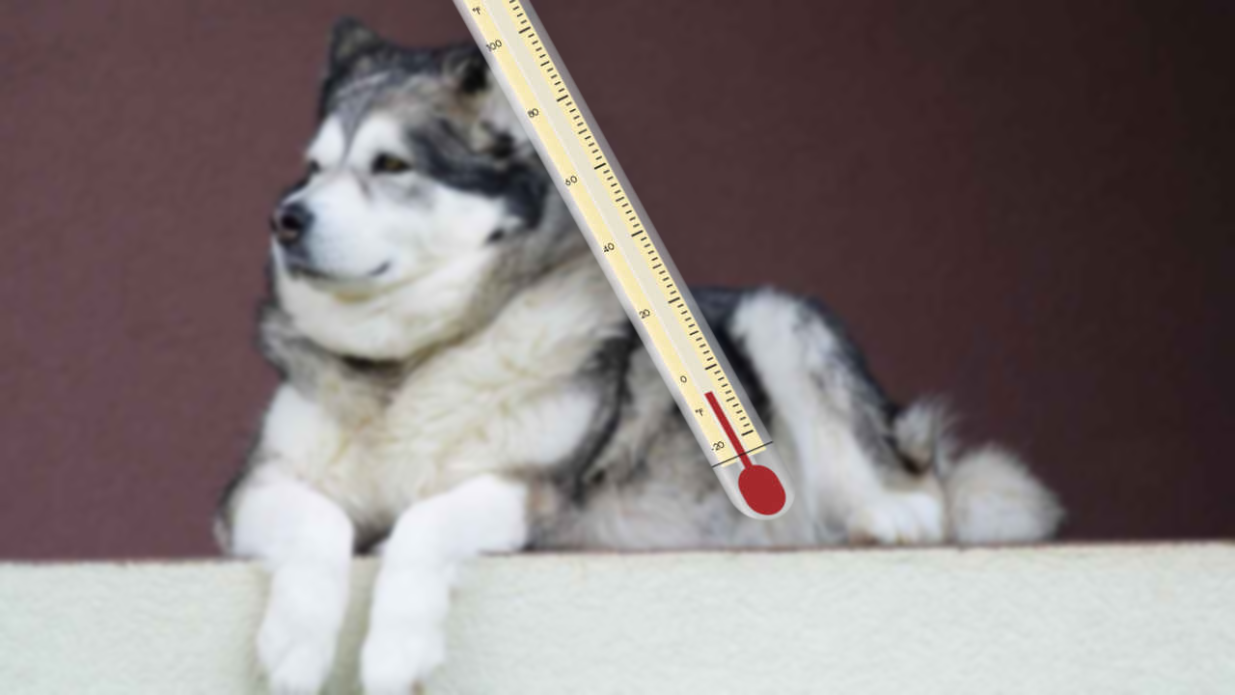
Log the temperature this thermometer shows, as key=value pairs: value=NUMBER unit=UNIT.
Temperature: value=-6 unit=°F
